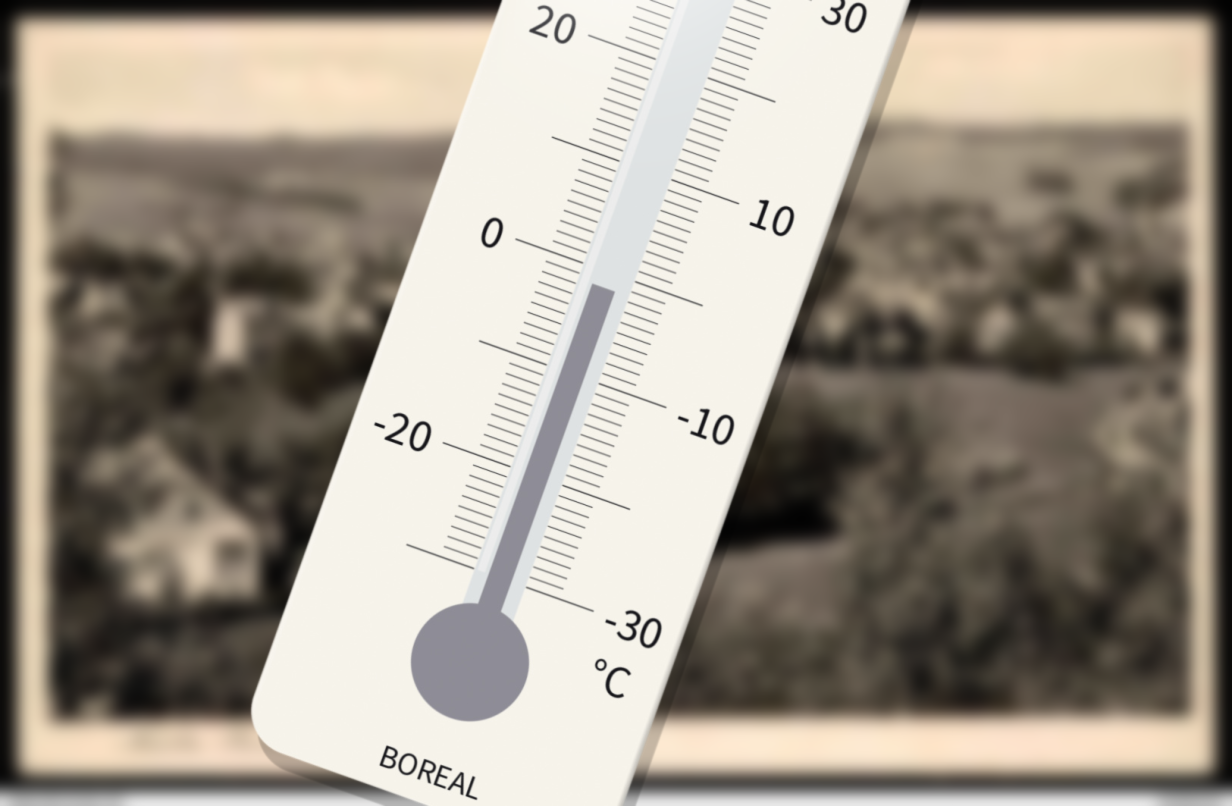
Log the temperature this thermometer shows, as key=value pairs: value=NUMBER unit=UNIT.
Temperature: value=-1.5 unit=°C
